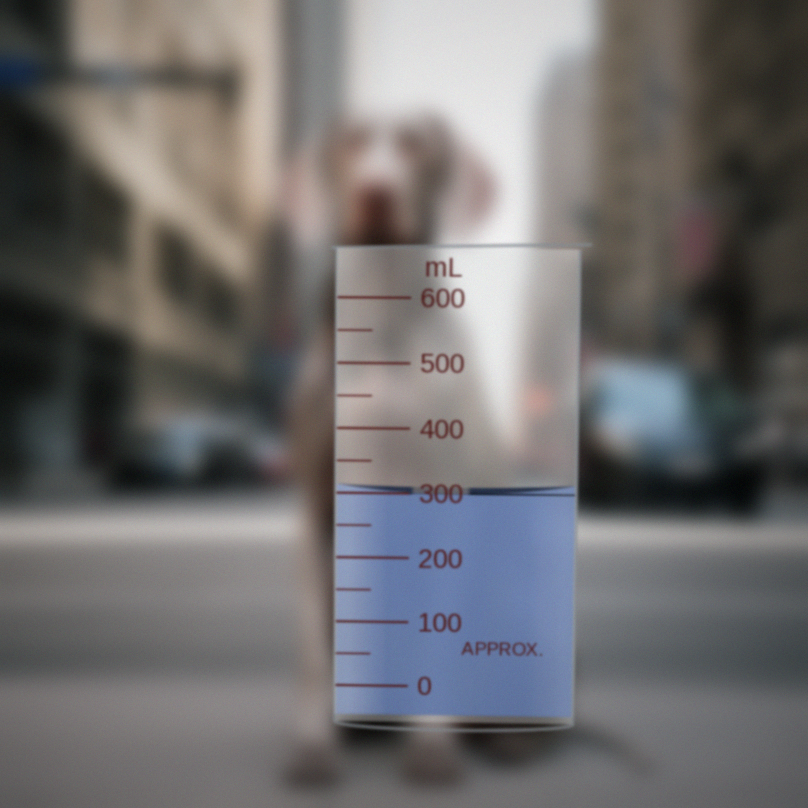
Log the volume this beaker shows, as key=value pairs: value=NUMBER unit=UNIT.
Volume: value=300 unit=mL
